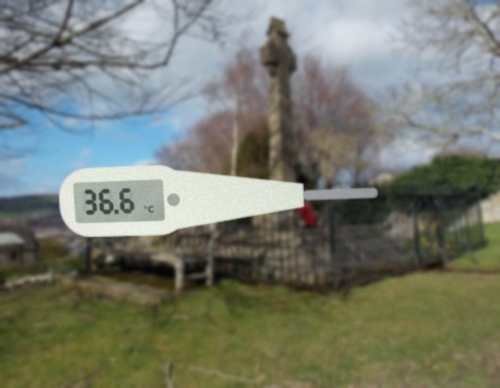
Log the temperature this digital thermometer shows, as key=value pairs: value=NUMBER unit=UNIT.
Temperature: value=36.6 unit=°C
